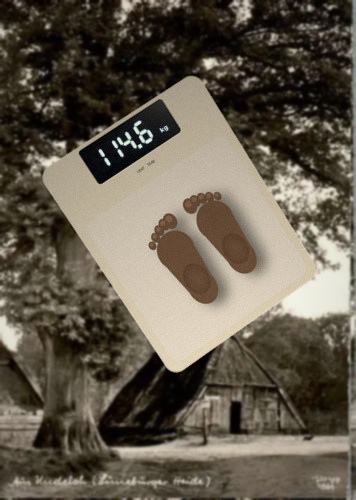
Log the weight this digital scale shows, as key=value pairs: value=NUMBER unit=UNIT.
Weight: value=114.6 unit=kg
